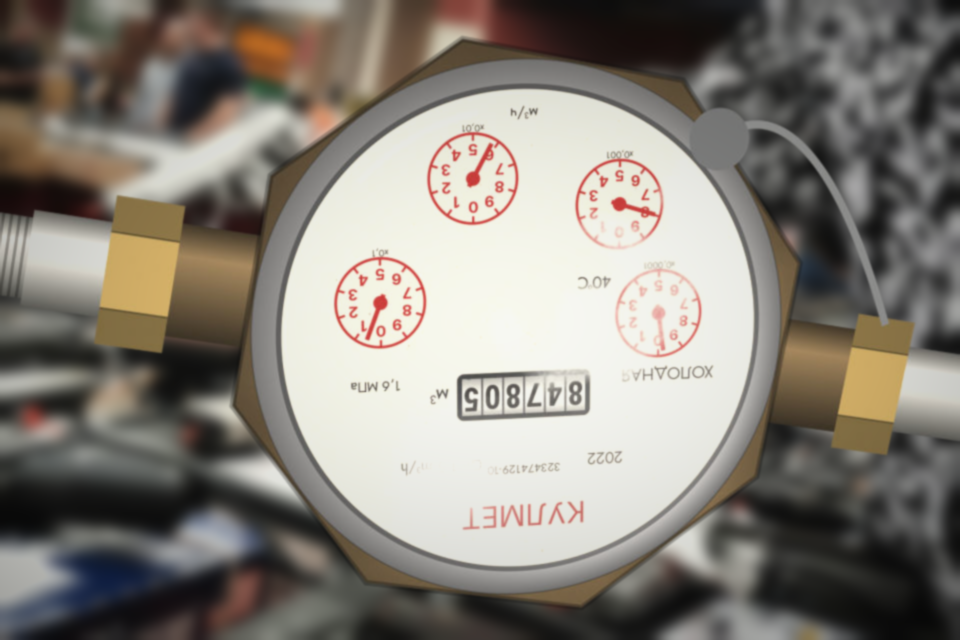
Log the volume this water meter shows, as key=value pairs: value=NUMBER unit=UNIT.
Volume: value=847805.0579 unit=m³
